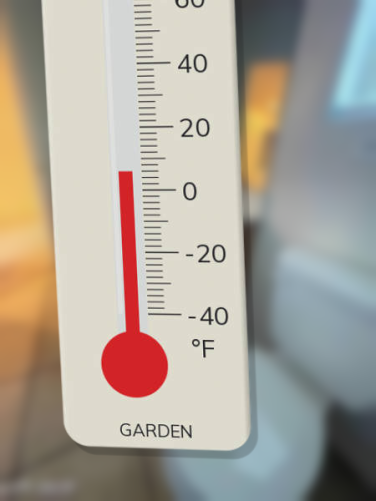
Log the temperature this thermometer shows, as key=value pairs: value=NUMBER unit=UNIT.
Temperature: value=6 unit=°F
